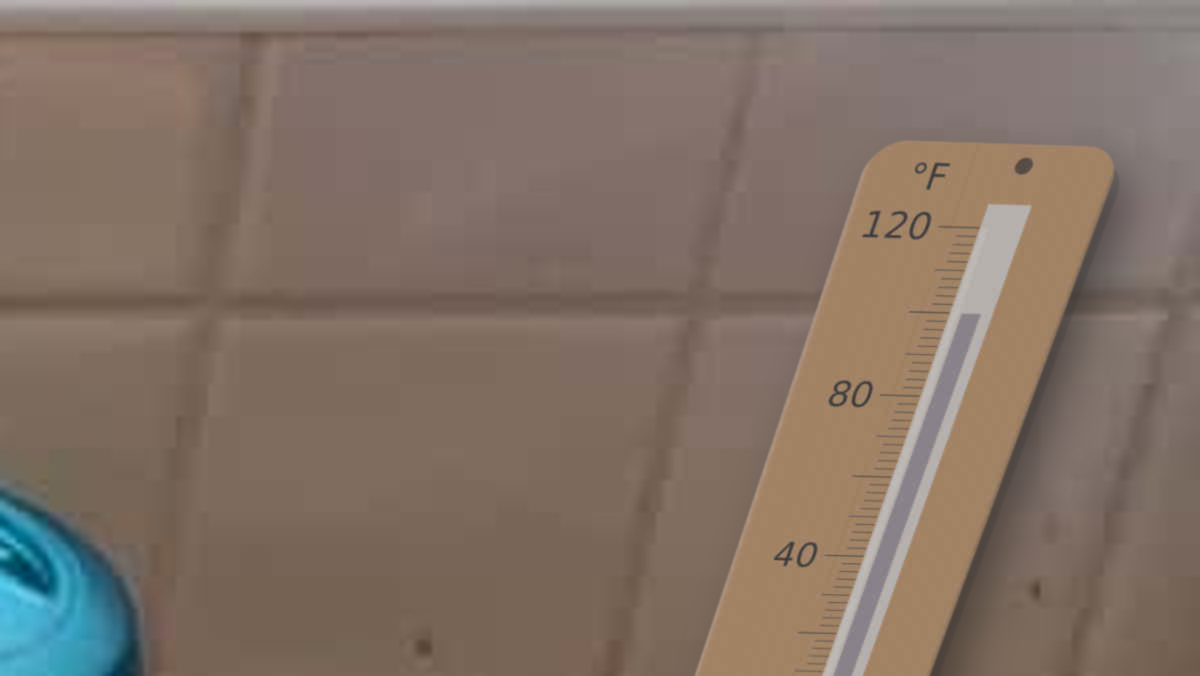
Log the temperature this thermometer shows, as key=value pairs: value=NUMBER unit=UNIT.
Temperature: value=100 unit=°F
